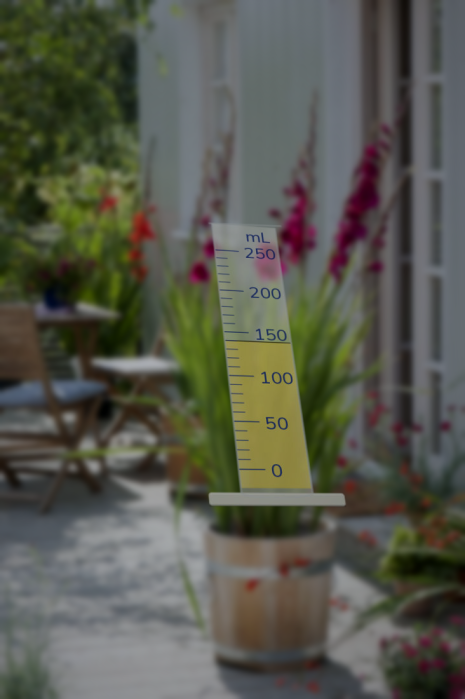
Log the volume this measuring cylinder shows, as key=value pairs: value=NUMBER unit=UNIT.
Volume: value=140 unit=mL
